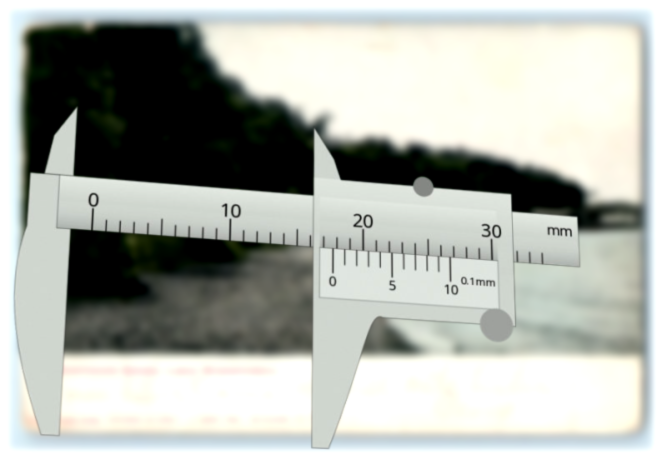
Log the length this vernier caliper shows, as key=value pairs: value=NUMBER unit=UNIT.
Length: value=17.7 unit=mm
